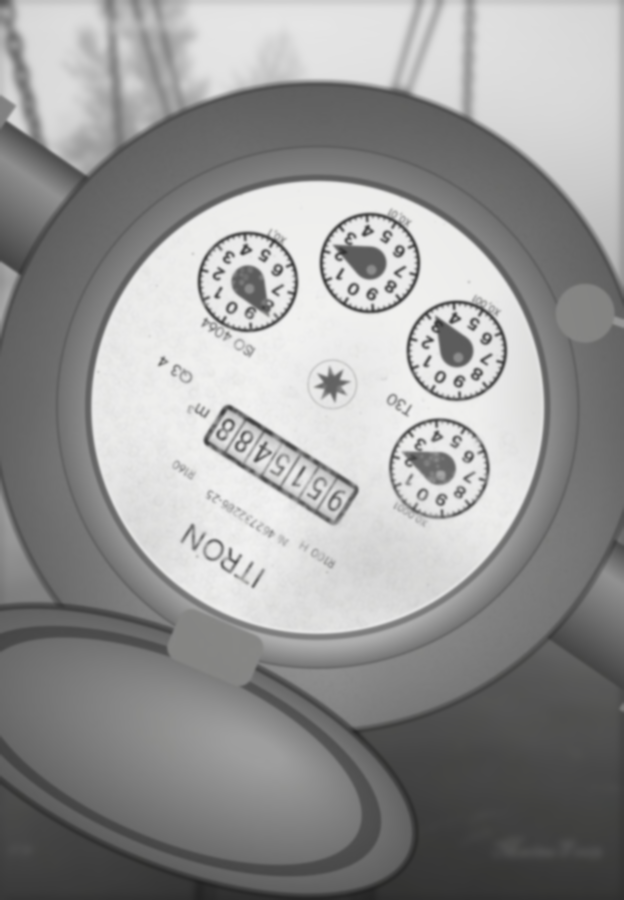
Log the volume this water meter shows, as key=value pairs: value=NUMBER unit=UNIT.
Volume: value=9515488.8232 unit=m³
